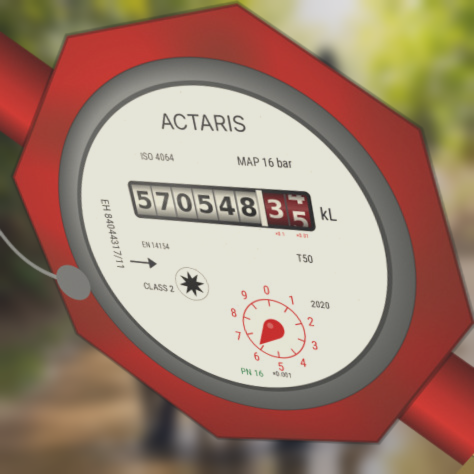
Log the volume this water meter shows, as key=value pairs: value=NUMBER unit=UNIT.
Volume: value=570548.346 unit=kL
